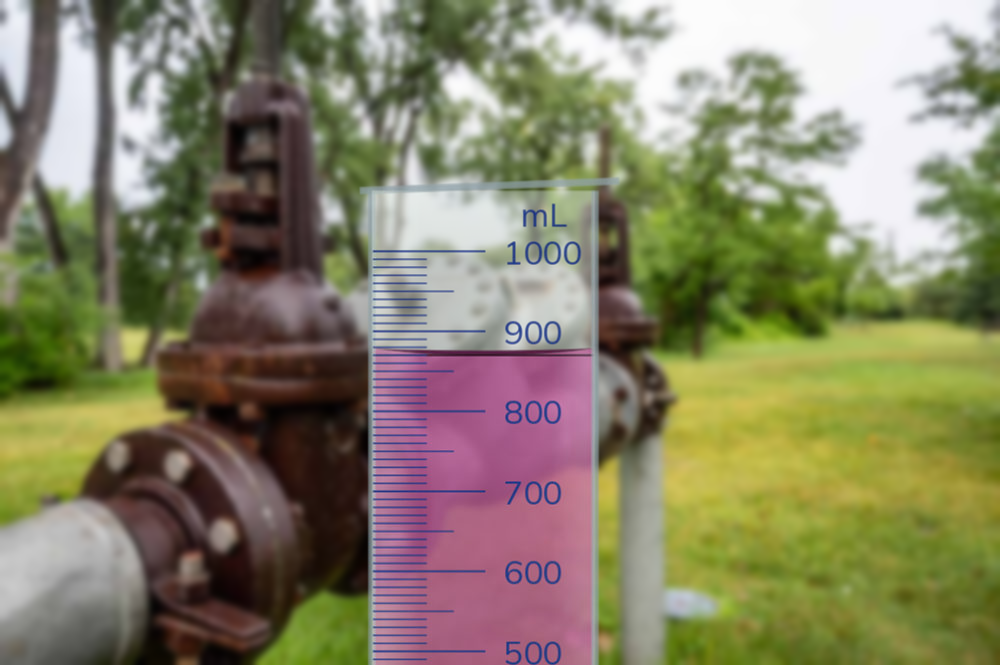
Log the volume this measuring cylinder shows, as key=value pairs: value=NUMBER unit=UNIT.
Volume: value=870 unit=mL
